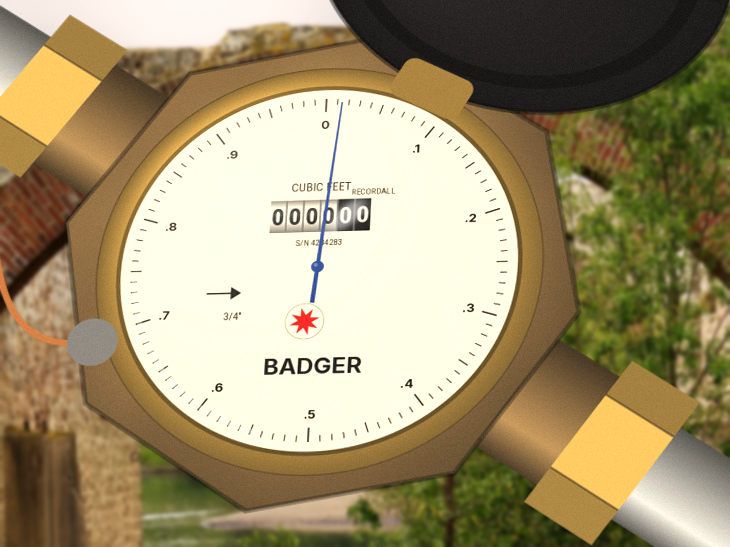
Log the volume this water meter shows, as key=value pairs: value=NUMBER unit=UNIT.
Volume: value=0.01 unit=ft³
